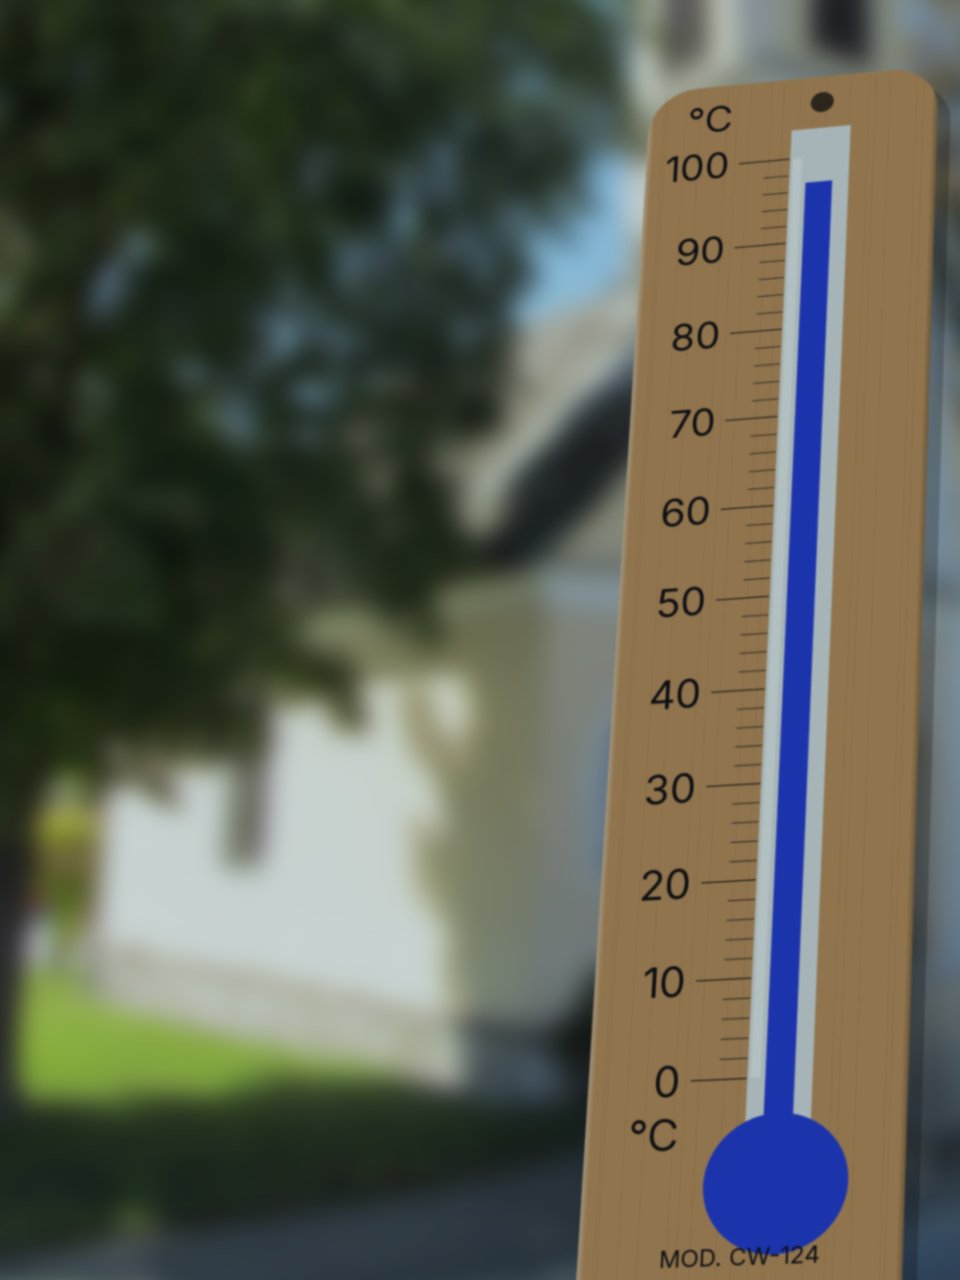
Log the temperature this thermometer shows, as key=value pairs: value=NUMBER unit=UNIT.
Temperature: value=97 unit=°C
